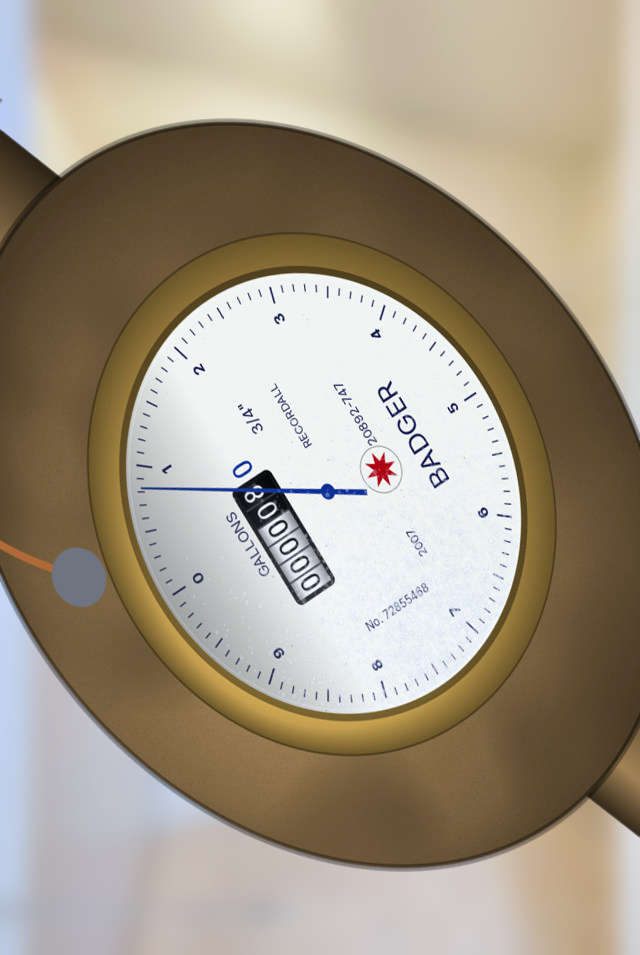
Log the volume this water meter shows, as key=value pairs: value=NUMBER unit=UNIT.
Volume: value=80.8 unit=gal
